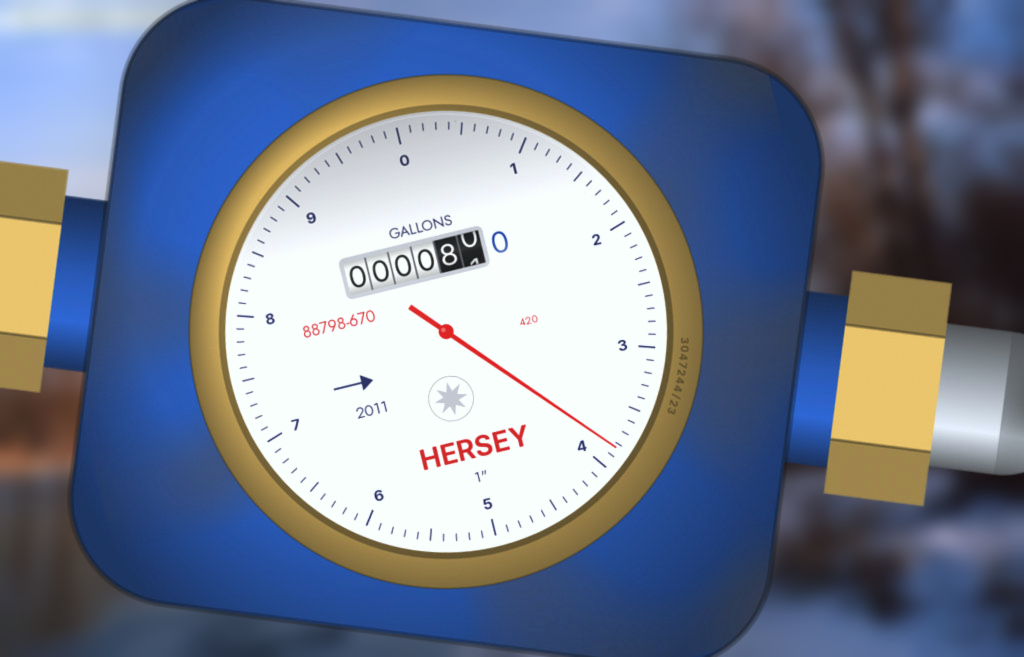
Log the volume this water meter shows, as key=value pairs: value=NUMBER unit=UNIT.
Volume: value=803.8 unit=gal
